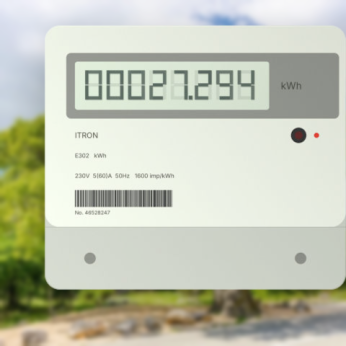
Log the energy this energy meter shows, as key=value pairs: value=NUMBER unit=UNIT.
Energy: value=27.294 unit=kWh
